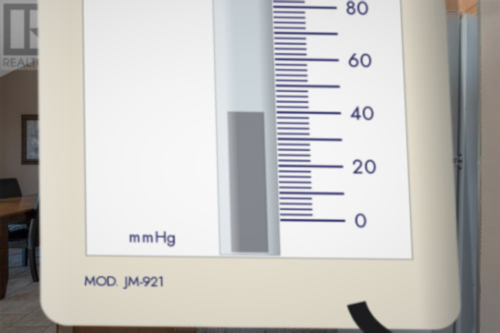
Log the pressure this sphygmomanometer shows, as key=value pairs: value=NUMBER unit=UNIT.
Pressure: value=40 unit=mmHg
